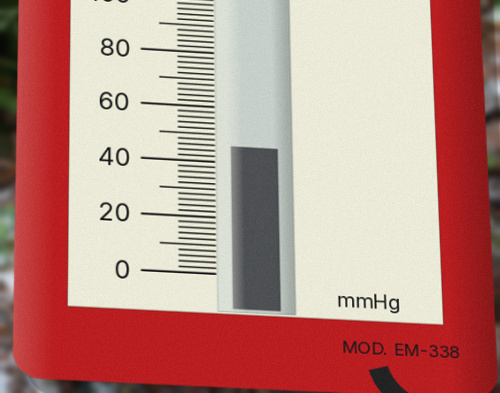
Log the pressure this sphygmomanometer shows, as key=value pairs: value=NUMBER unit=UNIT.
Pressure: value=46 unit=mmHg
